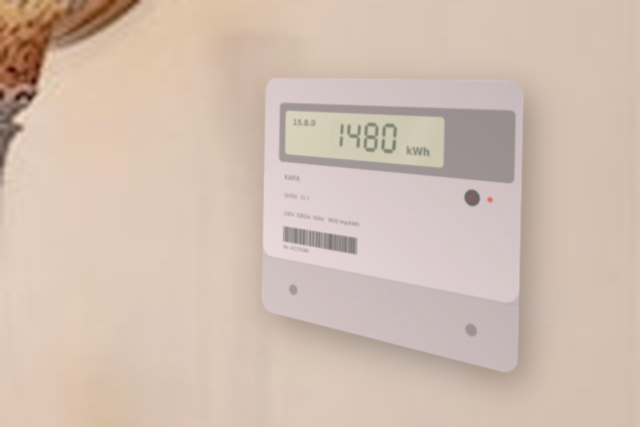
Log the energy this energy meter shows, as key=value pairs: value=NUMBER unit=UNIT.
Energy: value=1480 unit=kWh
